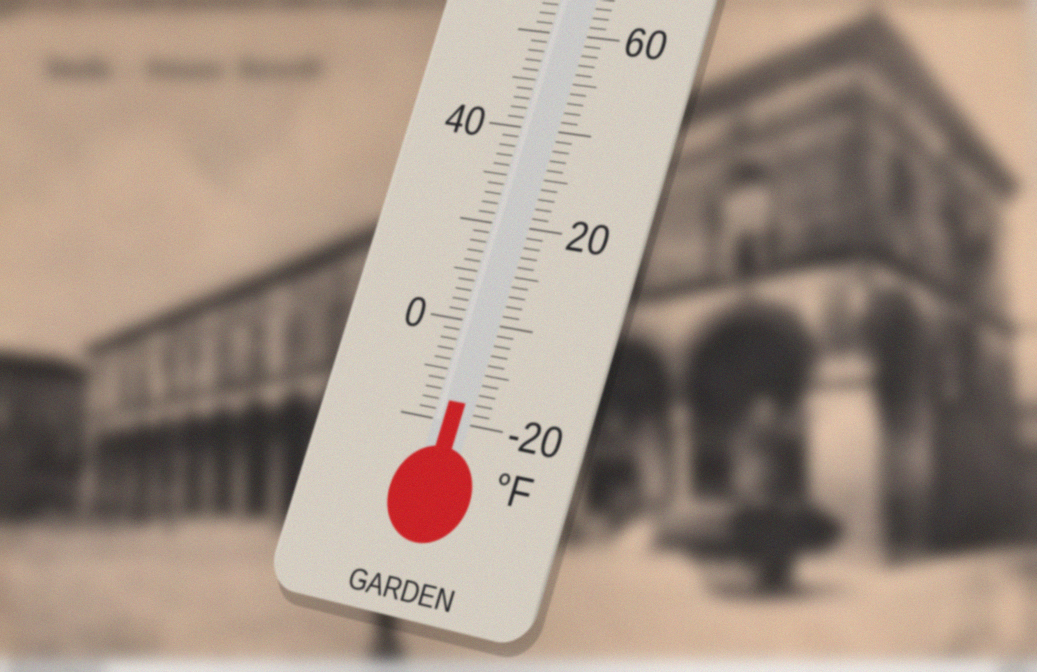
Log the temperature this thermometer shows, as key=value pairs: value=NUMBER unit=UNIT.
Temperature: value=-16 unit=°F
